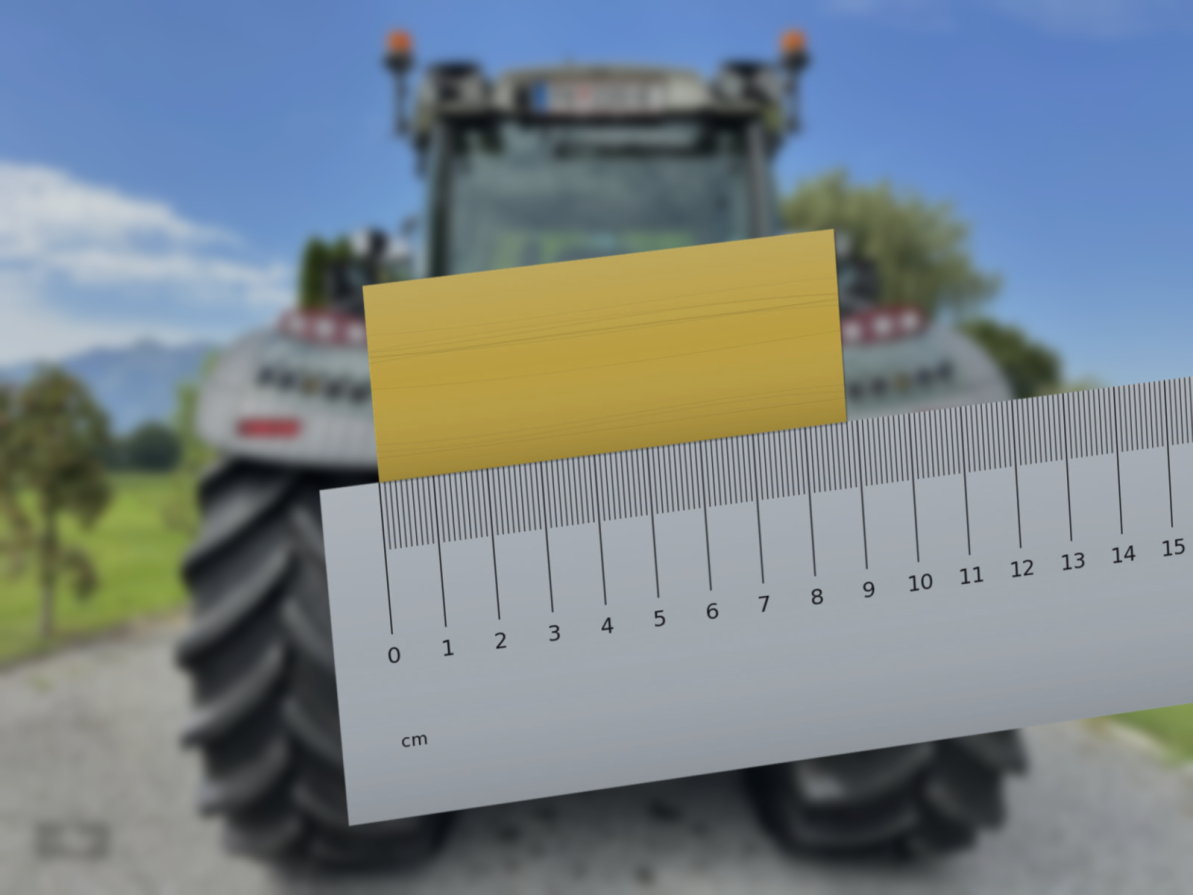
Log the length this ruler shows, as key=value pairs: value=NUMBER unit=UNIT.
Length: value=8.8 unit=cm
